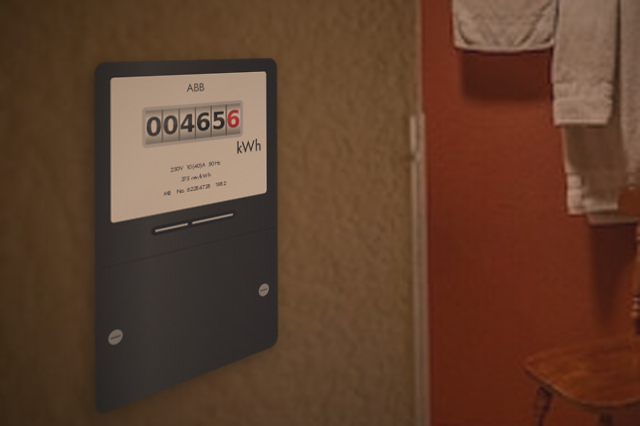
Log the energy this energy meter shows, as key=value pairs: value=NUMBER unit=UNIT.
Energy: value=465.6 unit=kWh
